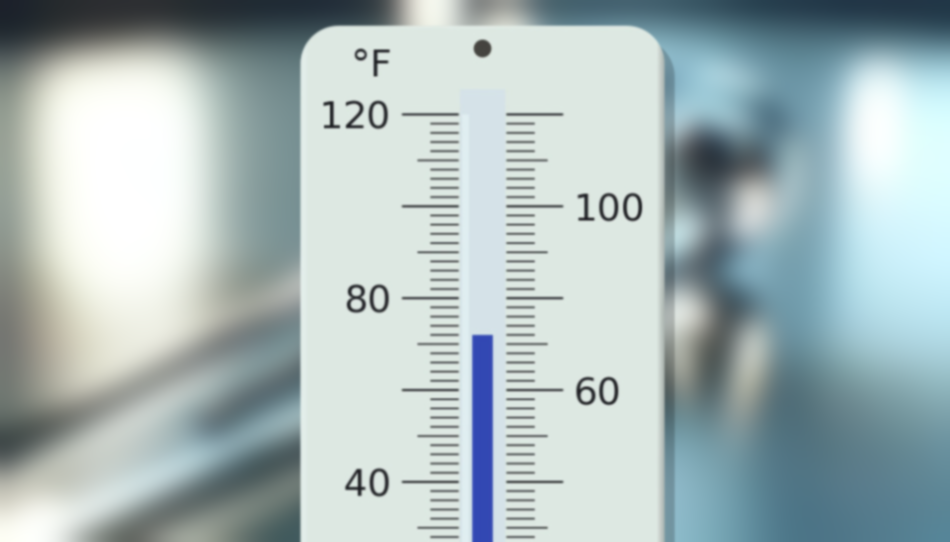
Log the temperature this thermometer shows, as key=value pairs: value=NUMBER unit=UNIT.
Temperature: value=72 unit=°F
